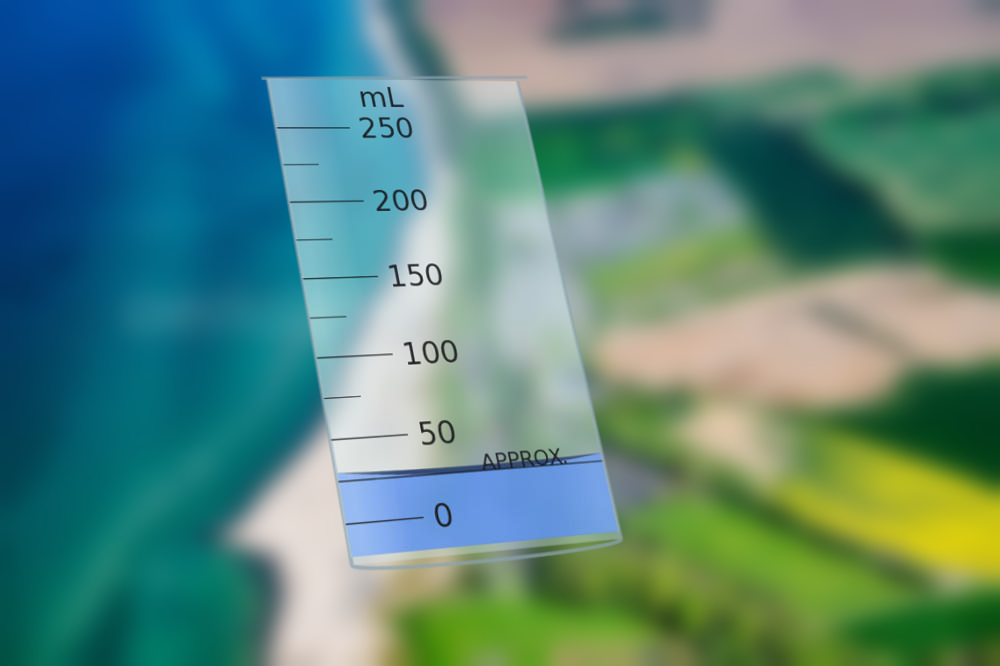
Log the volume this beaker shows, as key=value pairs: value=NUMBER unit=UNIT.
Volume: value=25 unit=mL
